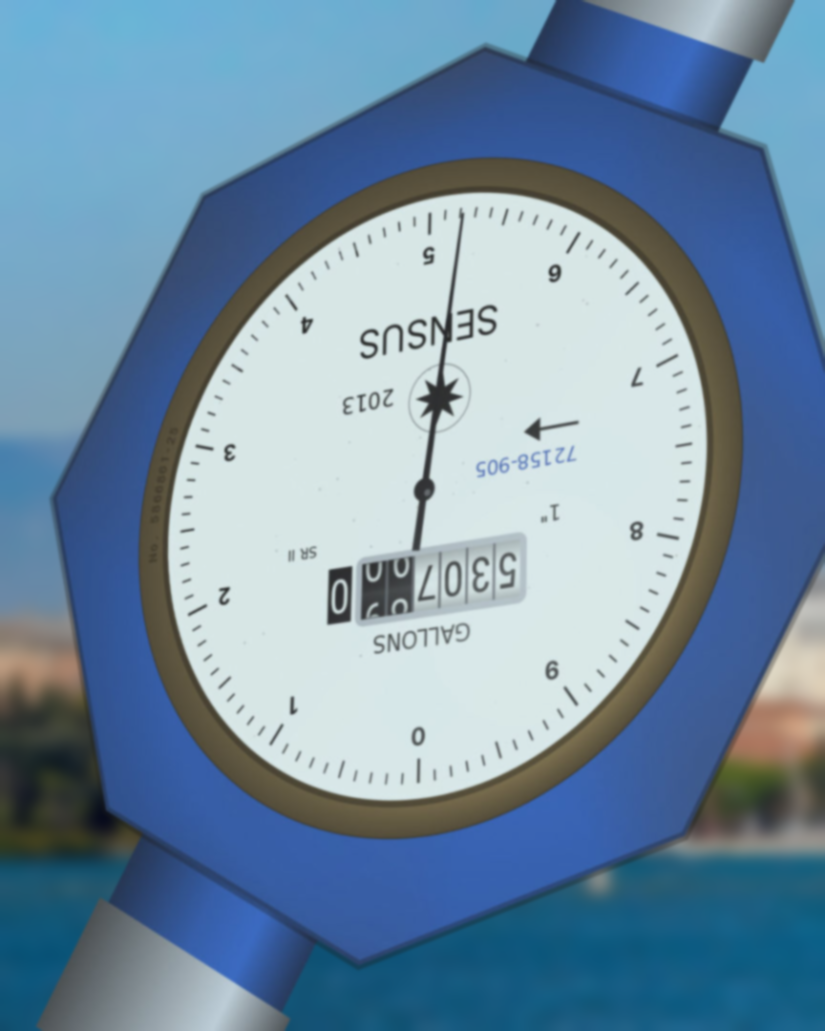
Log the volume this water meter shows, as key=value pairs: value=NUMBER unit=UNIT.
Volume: value=5307895.2 unit=gal
